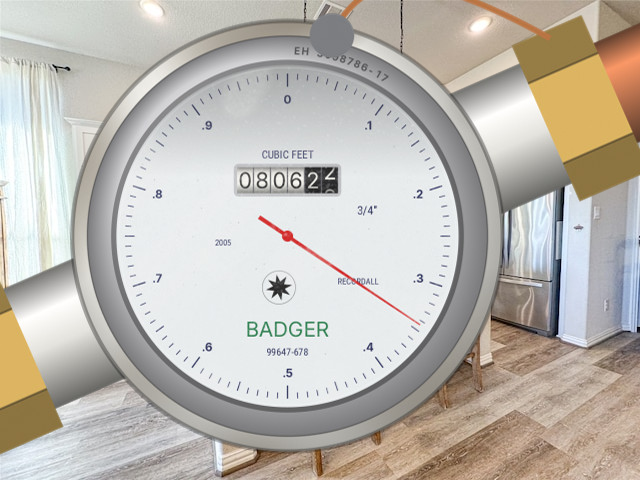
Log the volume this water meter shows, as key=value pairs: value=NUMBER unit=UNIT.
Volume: value=80622.34 unit=ft³
